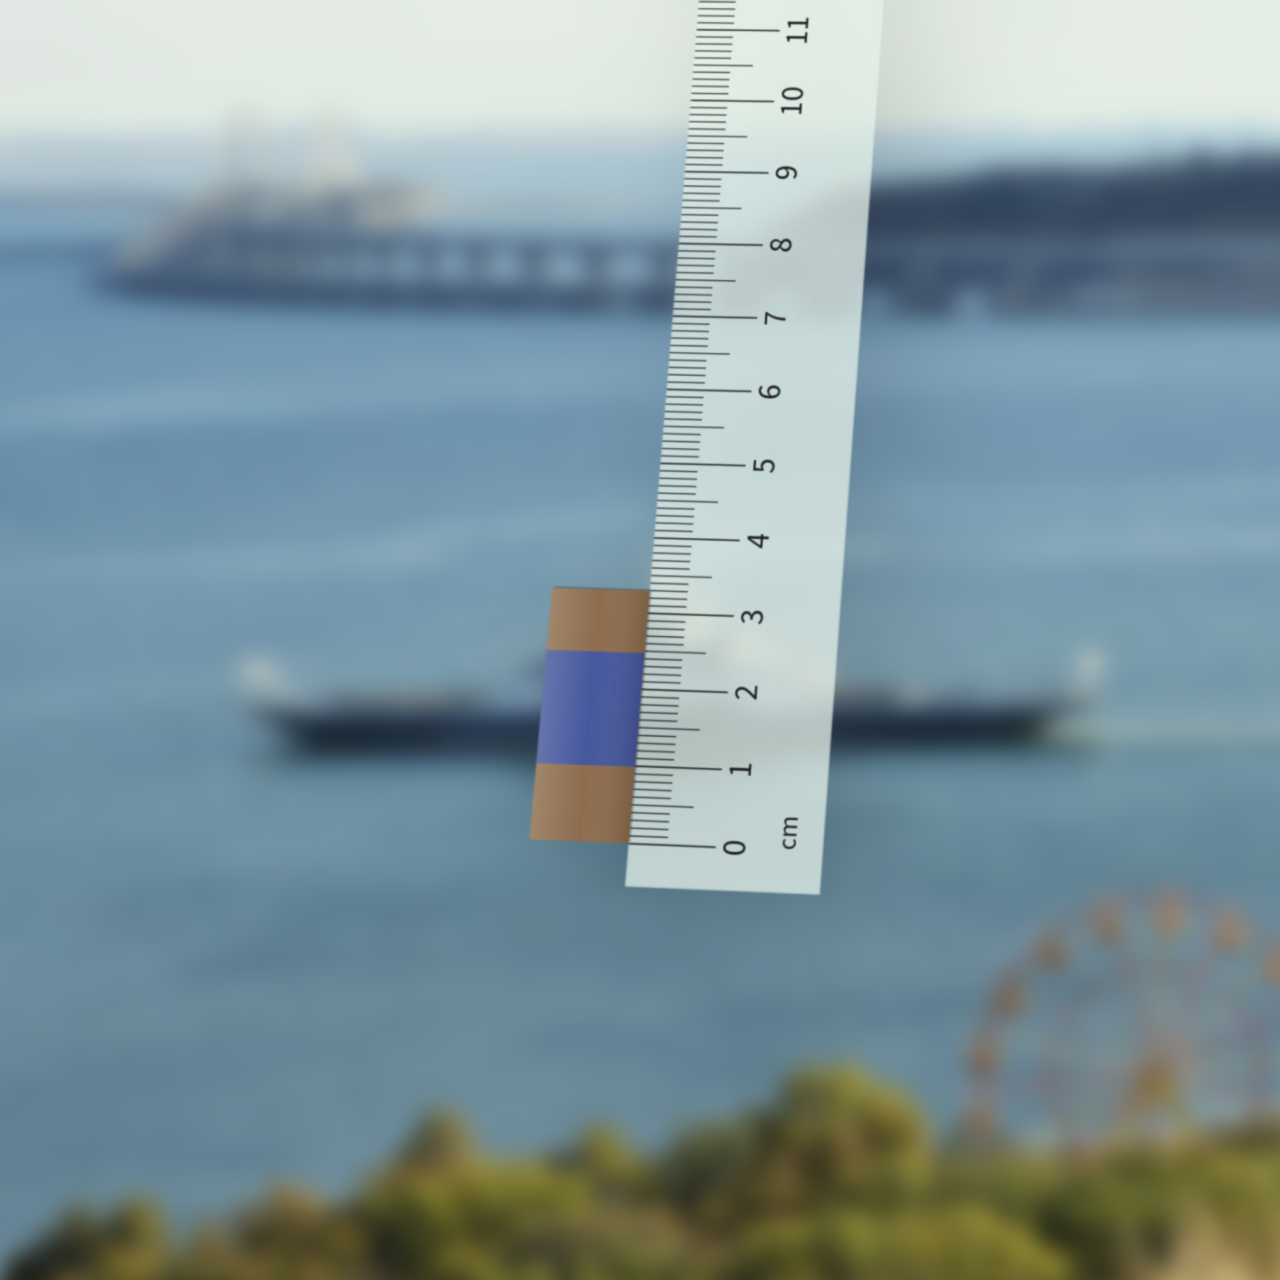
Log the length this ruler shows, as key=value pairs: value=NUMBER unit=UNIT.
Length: value=3.3 unit=cm
